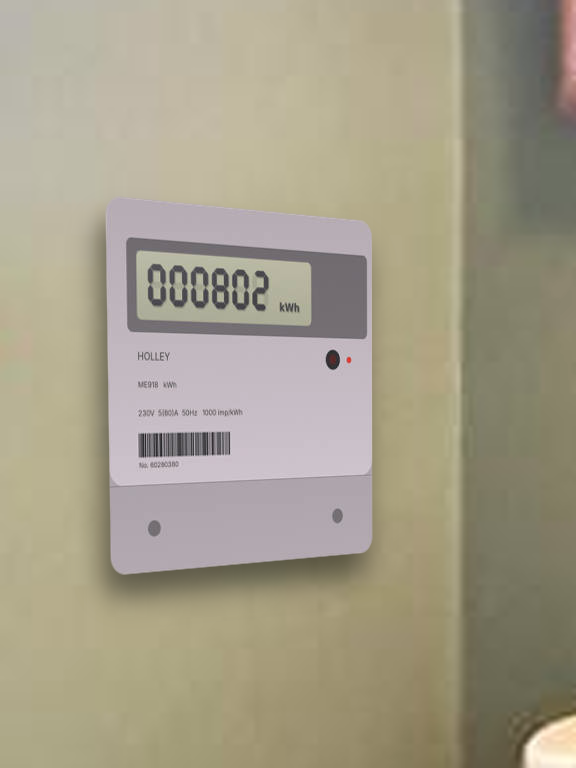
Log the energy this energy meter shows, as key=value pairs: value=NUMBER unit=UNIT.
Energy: value=802 unit=kWh
